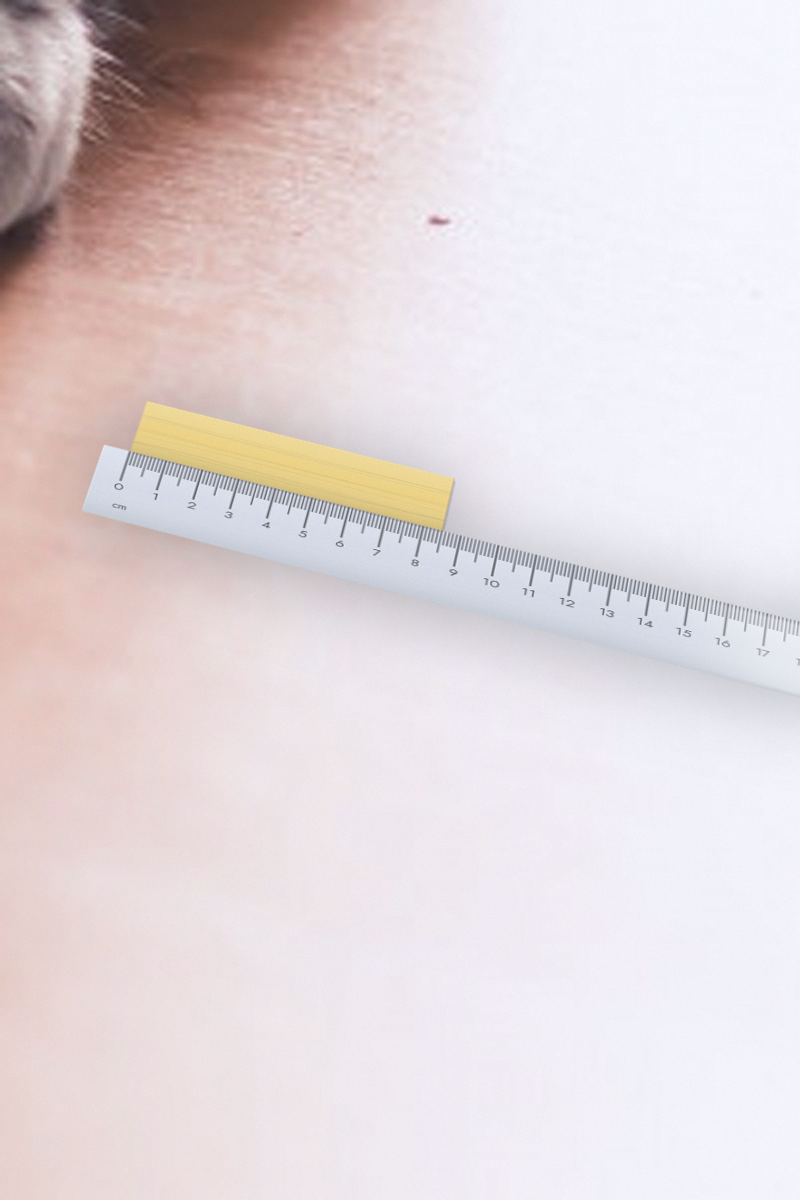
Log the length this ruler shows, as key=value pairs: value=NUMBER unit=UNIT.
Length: value=8.5 unit=cm
